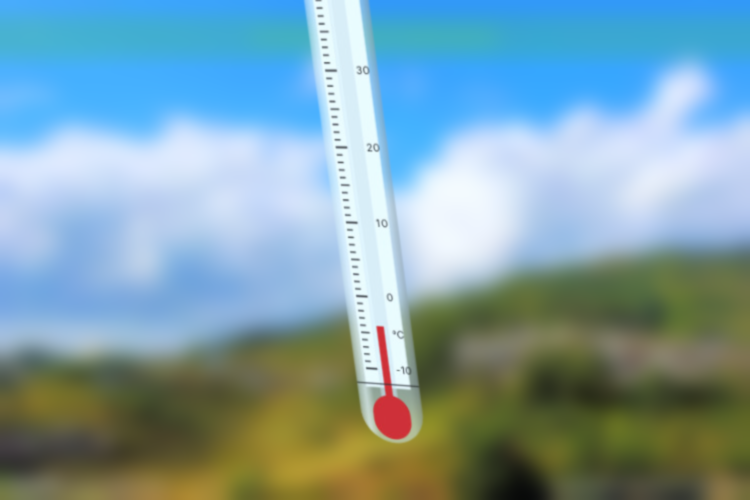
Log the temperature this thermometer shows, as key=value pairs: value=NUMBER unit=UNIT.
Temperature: value=-4 unit=°C
